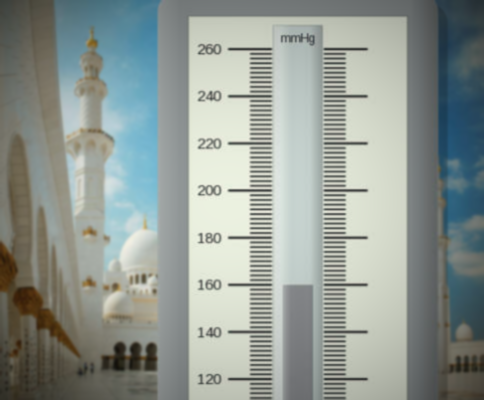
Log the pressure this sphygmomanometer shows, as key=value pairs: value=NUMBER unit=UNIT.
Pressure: value=160 unit=mmHg
